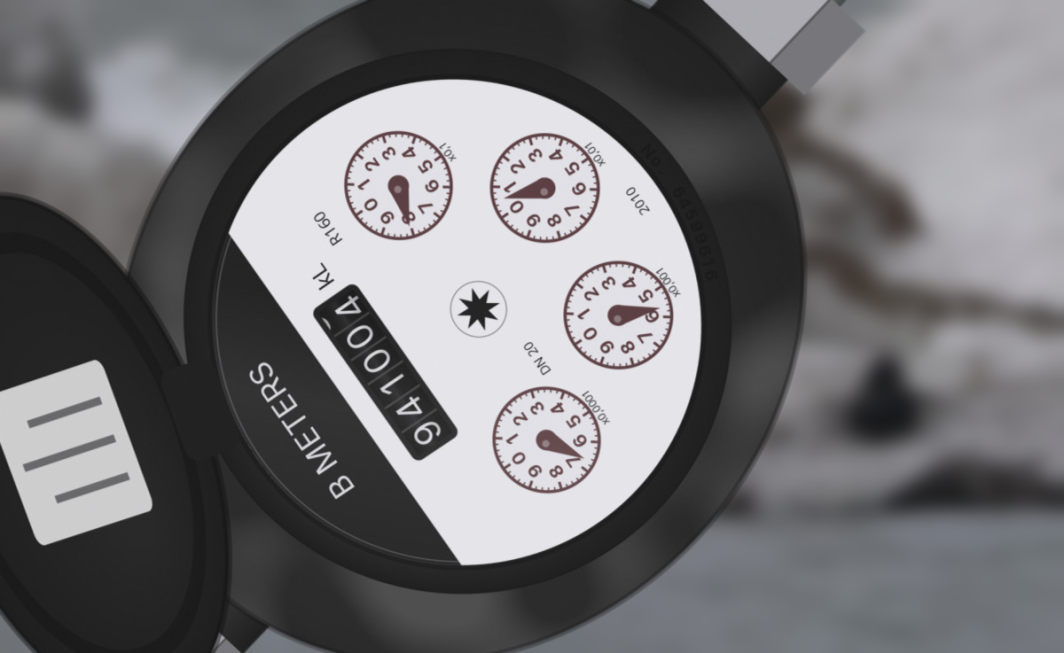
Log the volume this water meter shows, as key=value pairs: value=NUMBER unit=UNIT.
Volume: value=941003.8056 unit=kL
